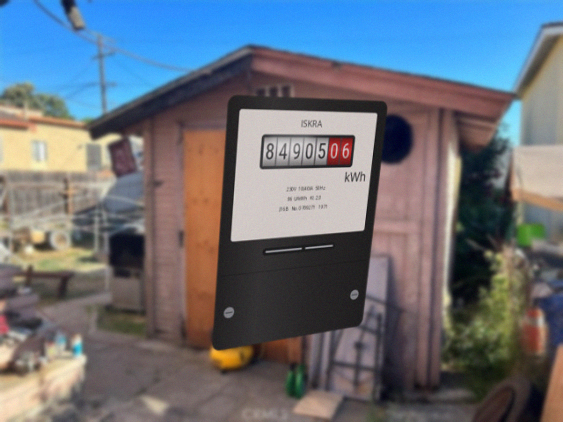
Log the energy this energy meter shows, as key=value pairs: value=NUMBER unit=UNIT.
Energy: value=84905.06 unit=kWh
